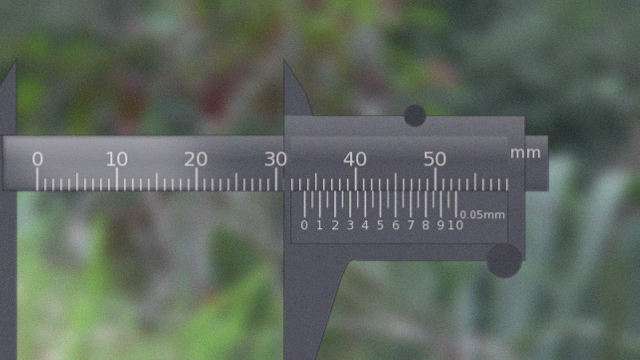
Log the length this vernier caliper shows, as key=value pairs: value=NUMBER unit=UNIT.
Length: value=33.6 unit=mm
